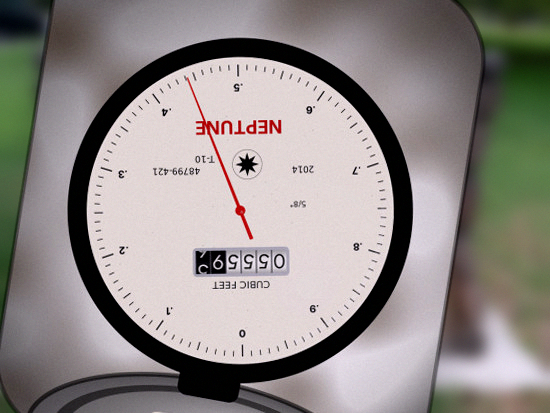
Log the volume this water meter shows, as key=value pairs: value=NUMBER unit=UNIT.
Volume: value=55595.44 unit=ft³
